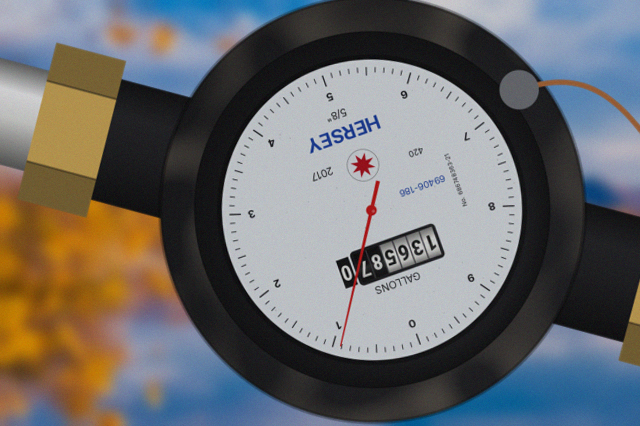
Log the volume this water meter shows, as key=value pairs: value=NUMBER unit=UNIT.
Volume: value=1365870.9 unit=gal
